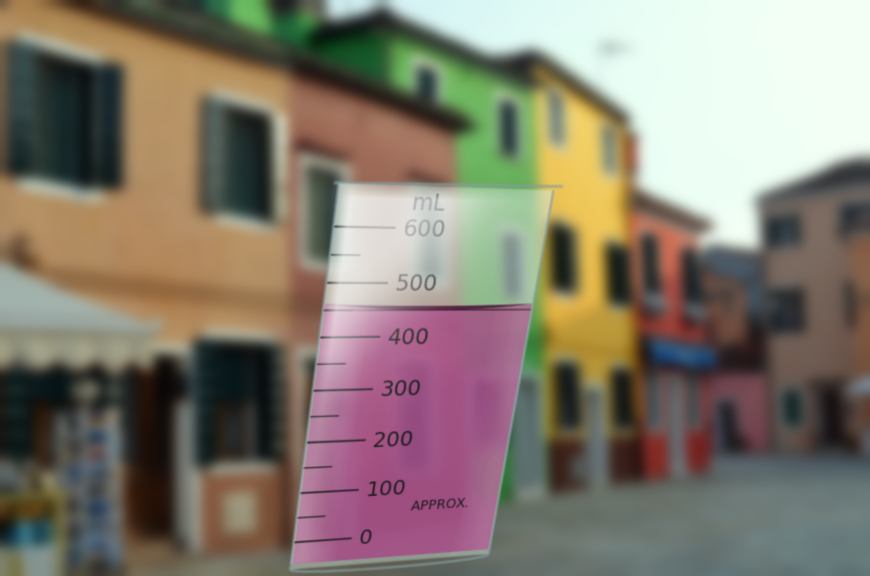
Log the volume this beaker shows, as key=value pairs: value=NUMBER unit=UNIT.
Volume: value=450 unit=mL
